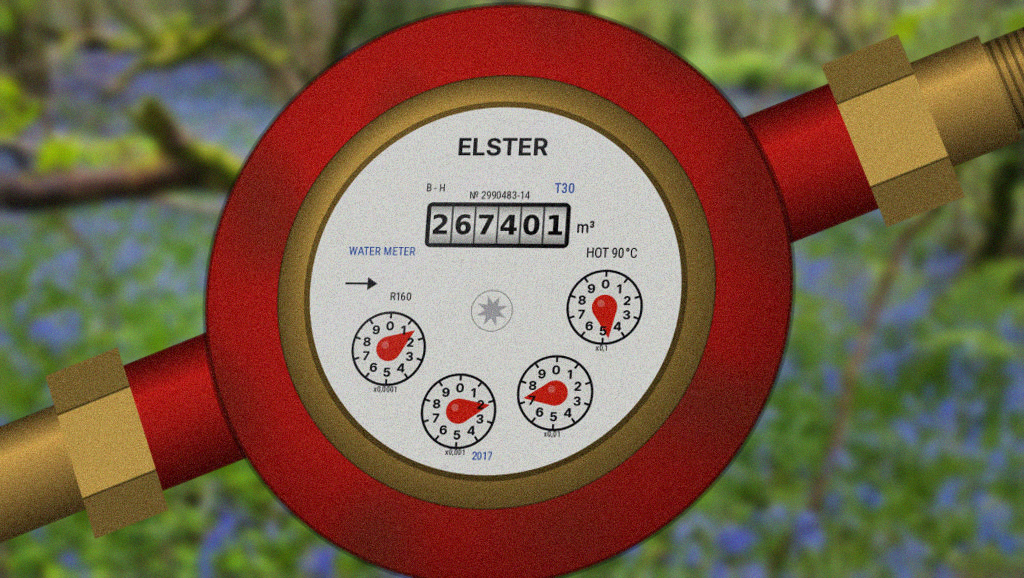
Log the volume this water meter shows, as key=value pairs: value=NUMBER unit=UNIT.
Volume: value=267401.4721 unit=m³
